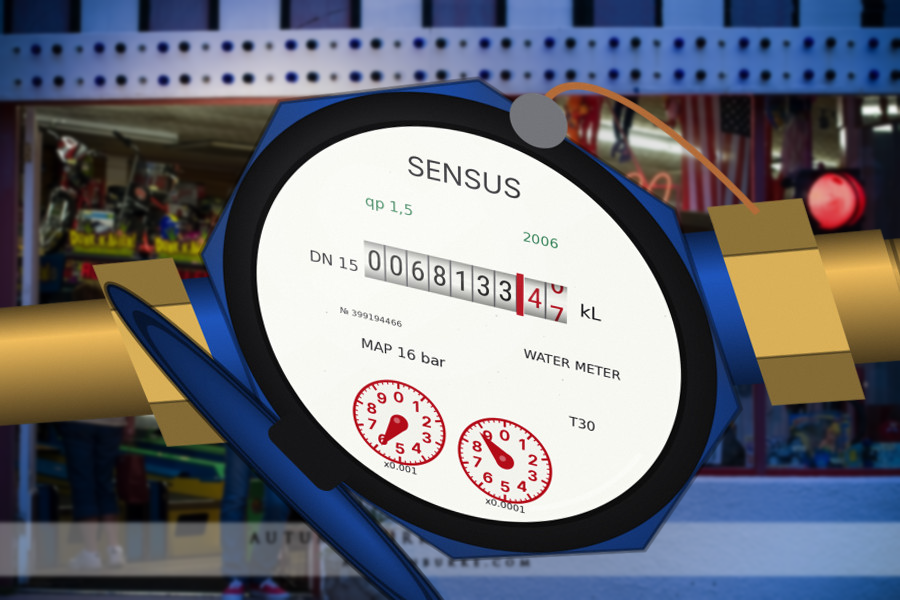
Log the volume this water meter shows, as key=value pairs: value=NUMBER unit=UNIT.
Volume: value=68133.4658 unit=kL
